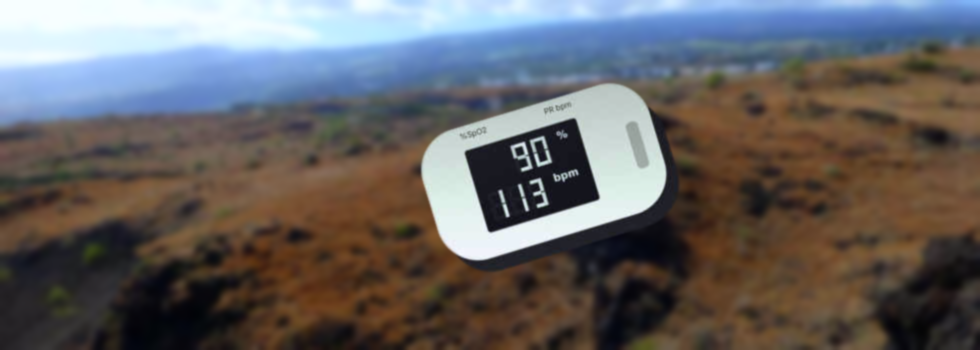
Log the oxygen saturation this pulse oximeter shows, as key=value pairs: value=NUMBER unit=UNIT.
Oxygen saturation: value=90 unit=%
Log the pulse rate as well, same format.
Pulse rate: value=113 unit=bpm
